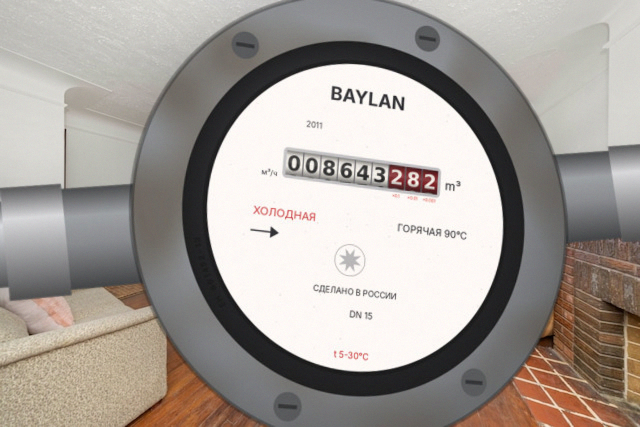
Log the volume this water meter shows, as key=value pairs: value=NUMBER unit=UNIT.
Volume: value=8643.282 unit=m³
